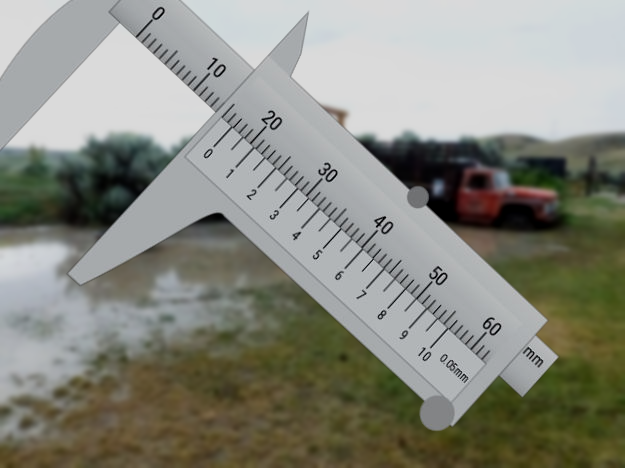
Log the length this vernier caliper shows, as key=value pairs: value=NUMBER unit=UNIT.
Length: value=16.8 unit=mm
